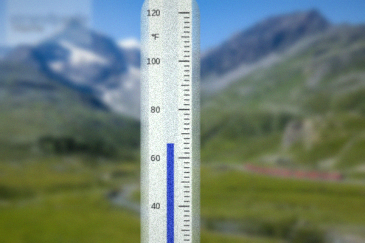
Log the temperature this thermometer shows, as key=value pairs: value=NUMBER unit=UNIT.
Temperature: value=66 unit=°F
